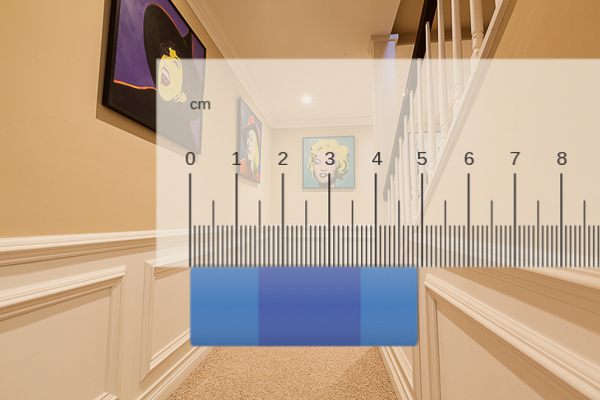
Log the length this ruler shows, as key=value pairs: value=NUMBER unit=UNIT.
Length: value=4.9 unit=cm
